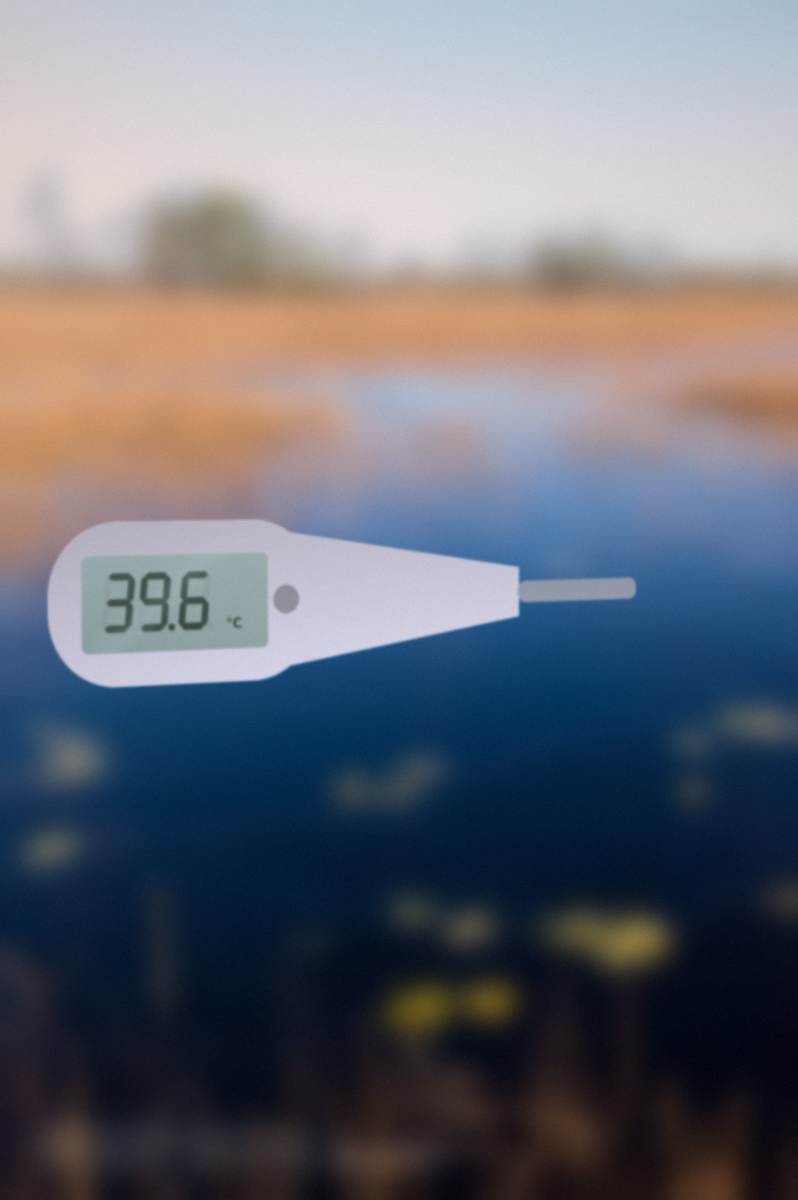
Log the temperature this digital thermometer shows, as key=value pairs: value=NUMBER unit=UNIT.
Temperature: value=39.6 unit=°C
